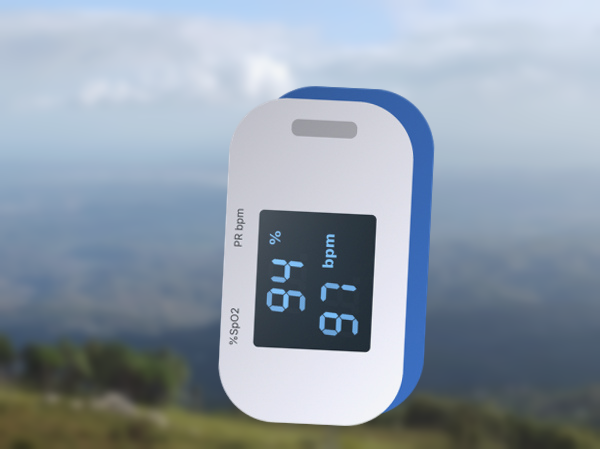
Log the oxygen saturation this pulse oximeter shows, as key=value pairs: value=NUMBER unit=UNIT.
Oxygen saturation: value=94 unit=%
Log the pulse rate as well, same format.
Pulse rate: value=97 unit=bpm
